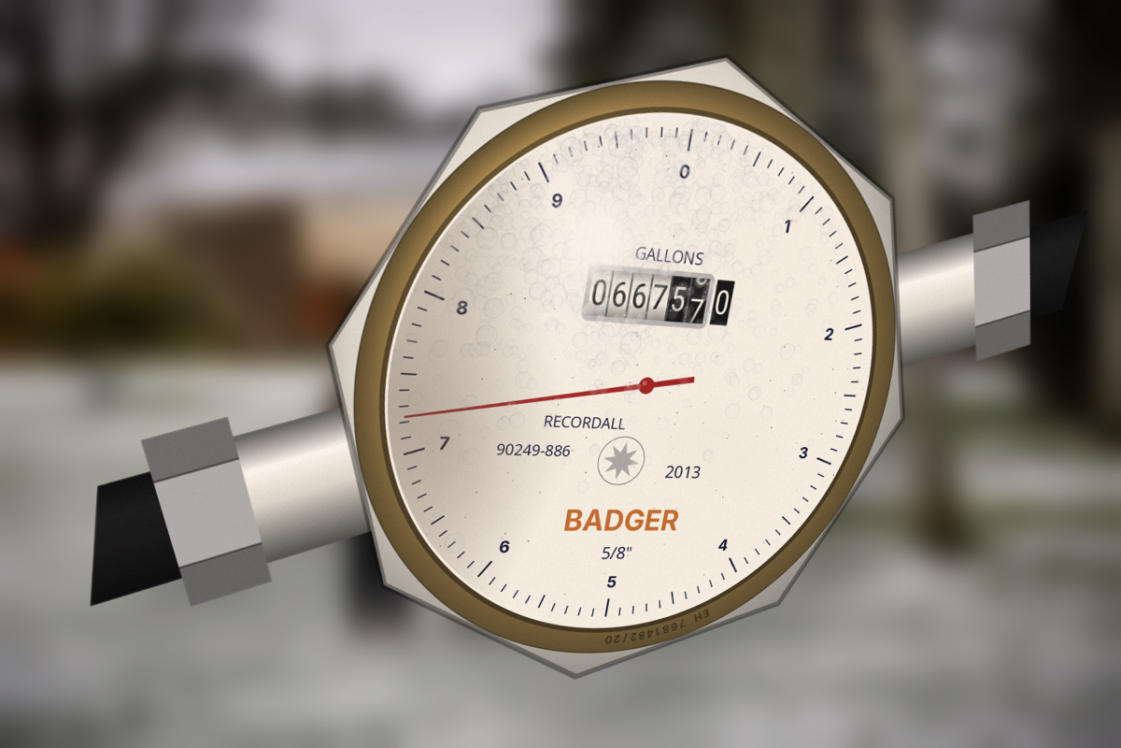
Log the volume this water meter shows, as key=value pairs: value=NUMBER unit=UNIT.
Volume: value=667567.2 unit=gal
